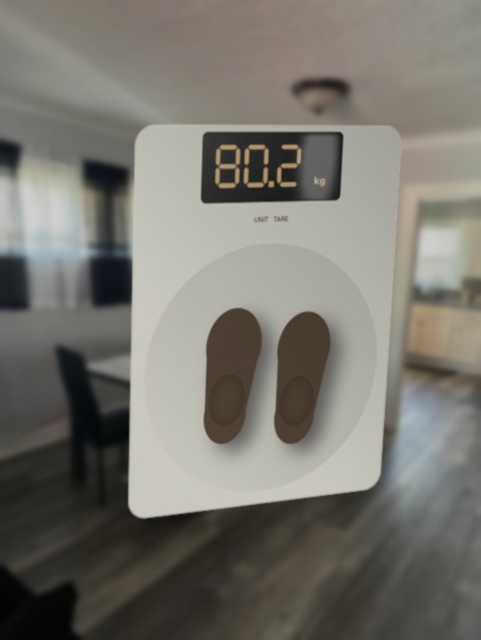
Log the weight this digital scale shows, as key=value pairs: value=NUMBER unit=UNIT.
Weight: value=80.2 unit=kg
